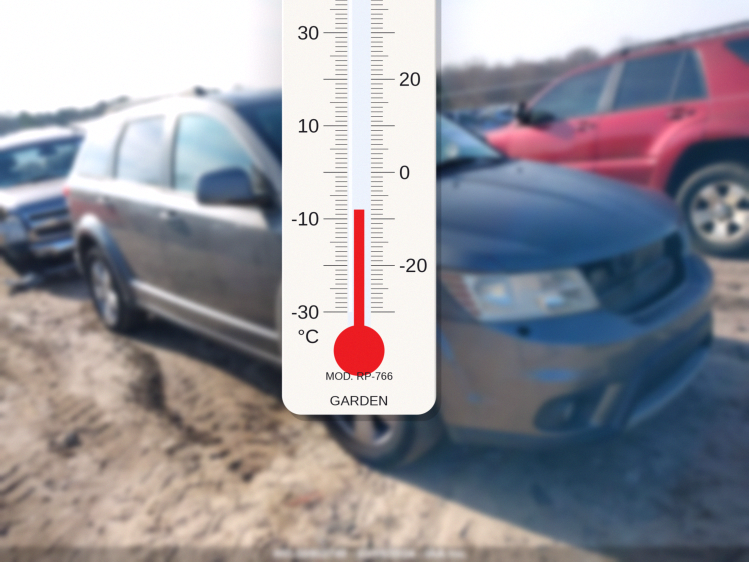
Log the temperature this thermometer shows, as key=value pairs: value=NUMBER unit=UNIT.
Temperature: value=-8 unit=°C
